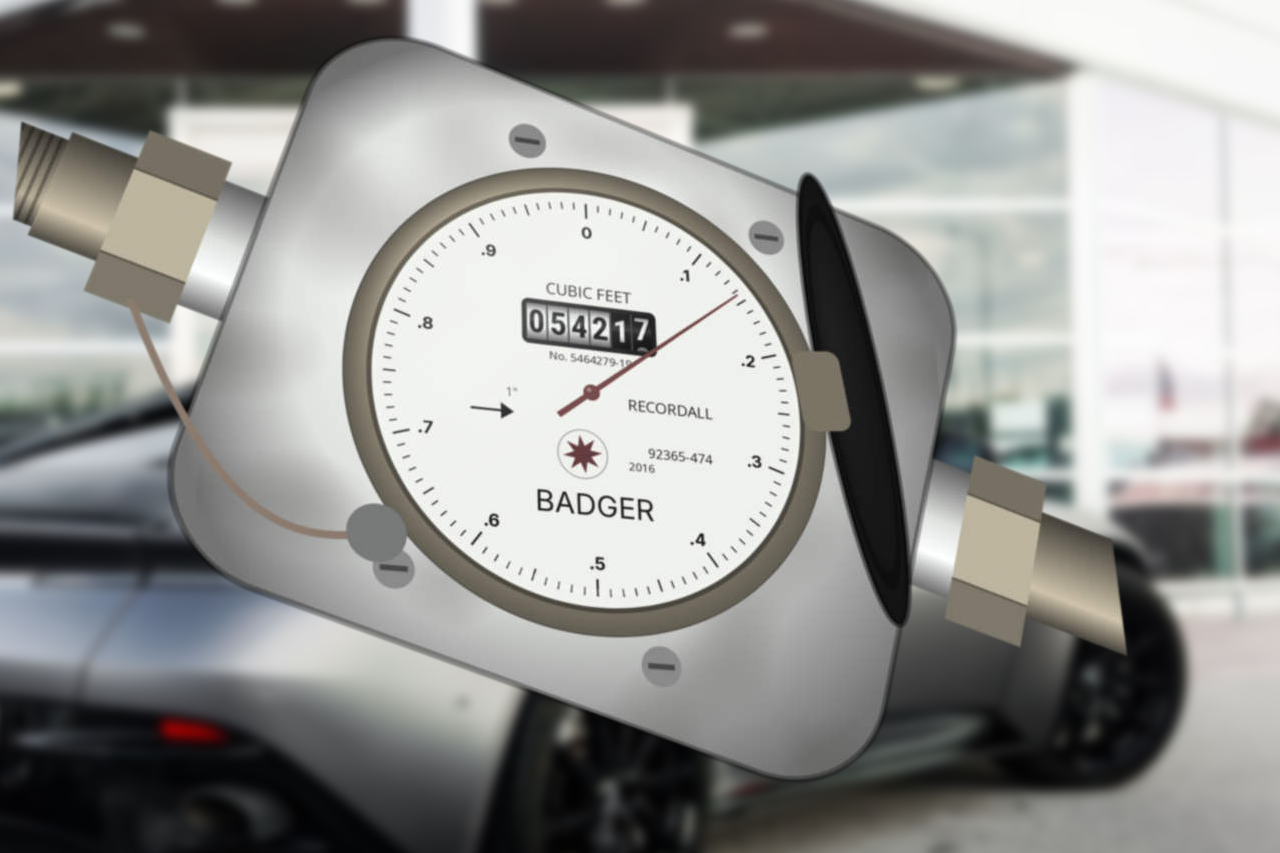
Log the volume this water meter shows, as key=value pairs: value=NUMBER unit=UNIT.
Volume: value=54217.14 unit=ft³
